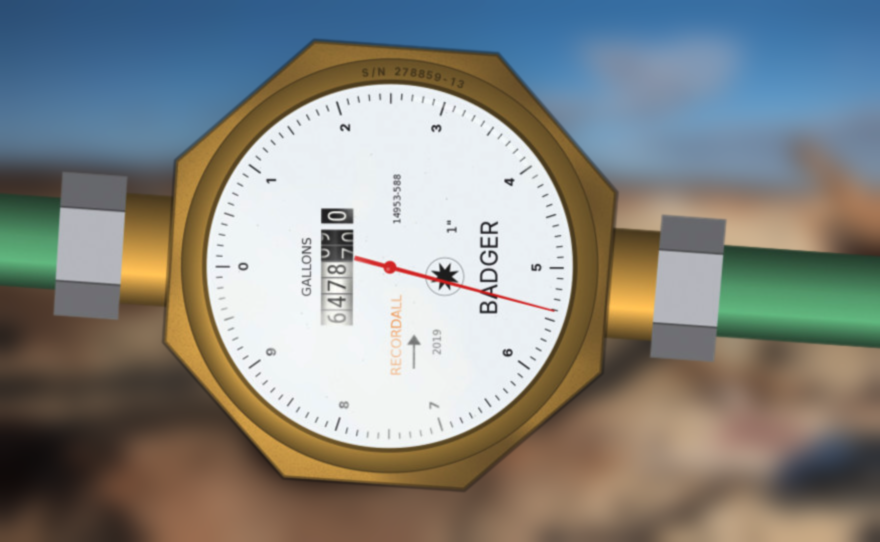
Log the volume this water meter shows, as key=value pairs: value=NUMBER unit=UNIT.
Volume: value=6478695.4 unit=gal
